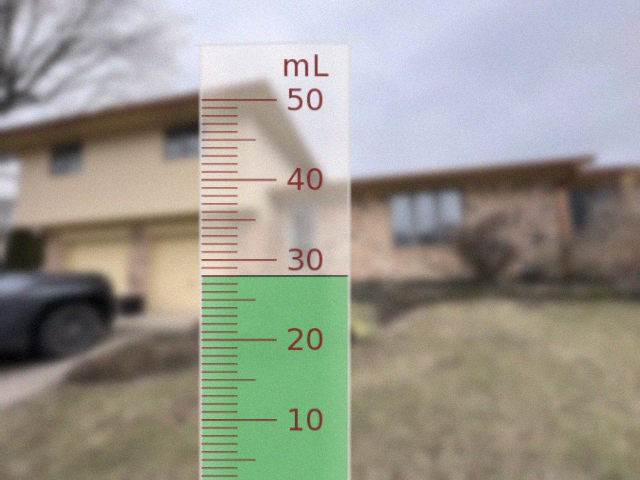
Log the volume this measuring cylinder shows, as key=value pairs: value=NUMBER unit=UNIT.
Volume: value=28 unit=mL
